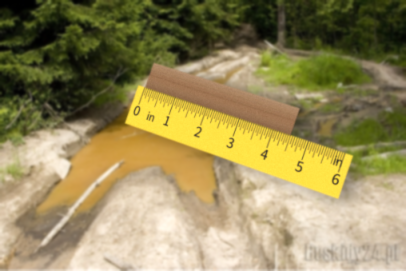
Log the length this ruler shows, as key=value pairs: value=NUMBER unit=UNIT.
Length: value=4.5 unit=in
